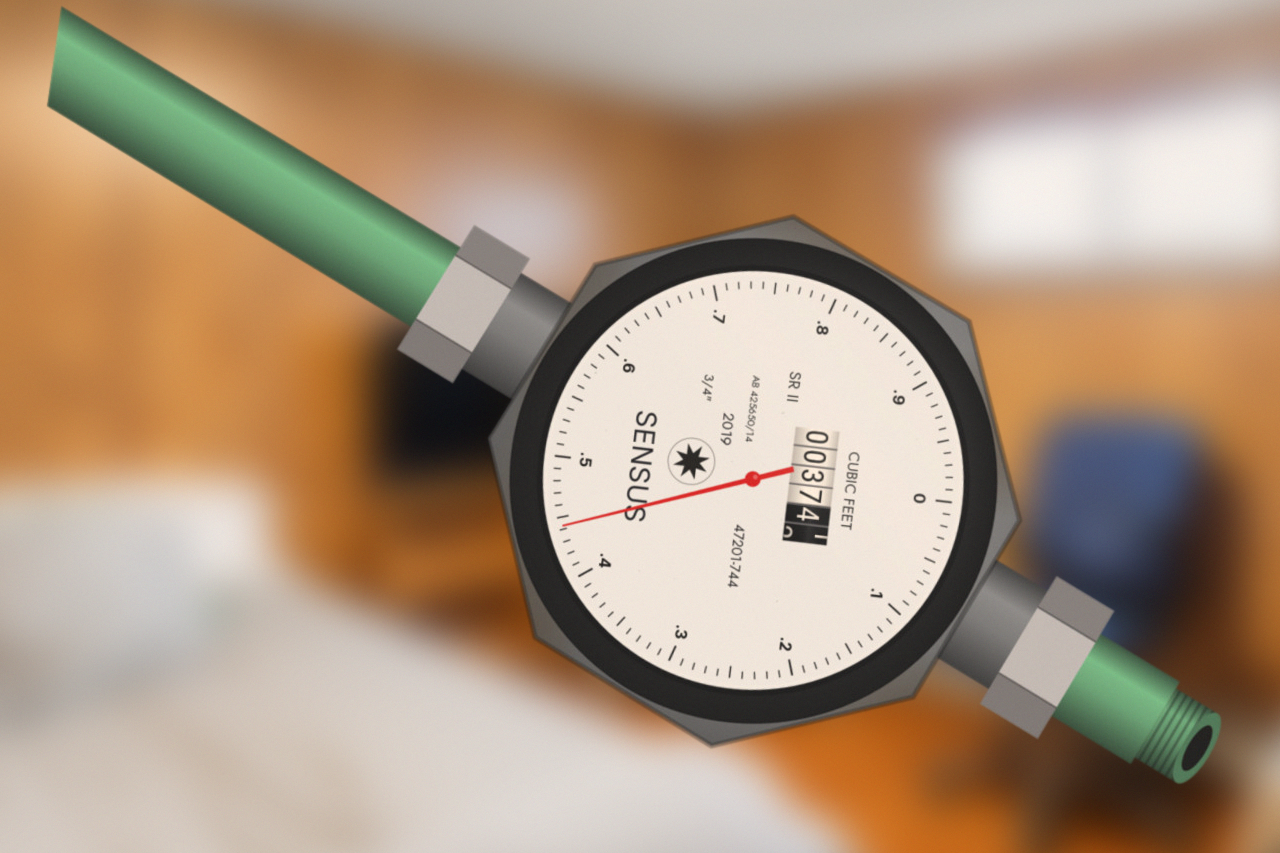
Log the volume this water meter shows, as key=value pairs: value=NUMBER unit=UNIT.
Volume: value=3741.44 unit=ft³
